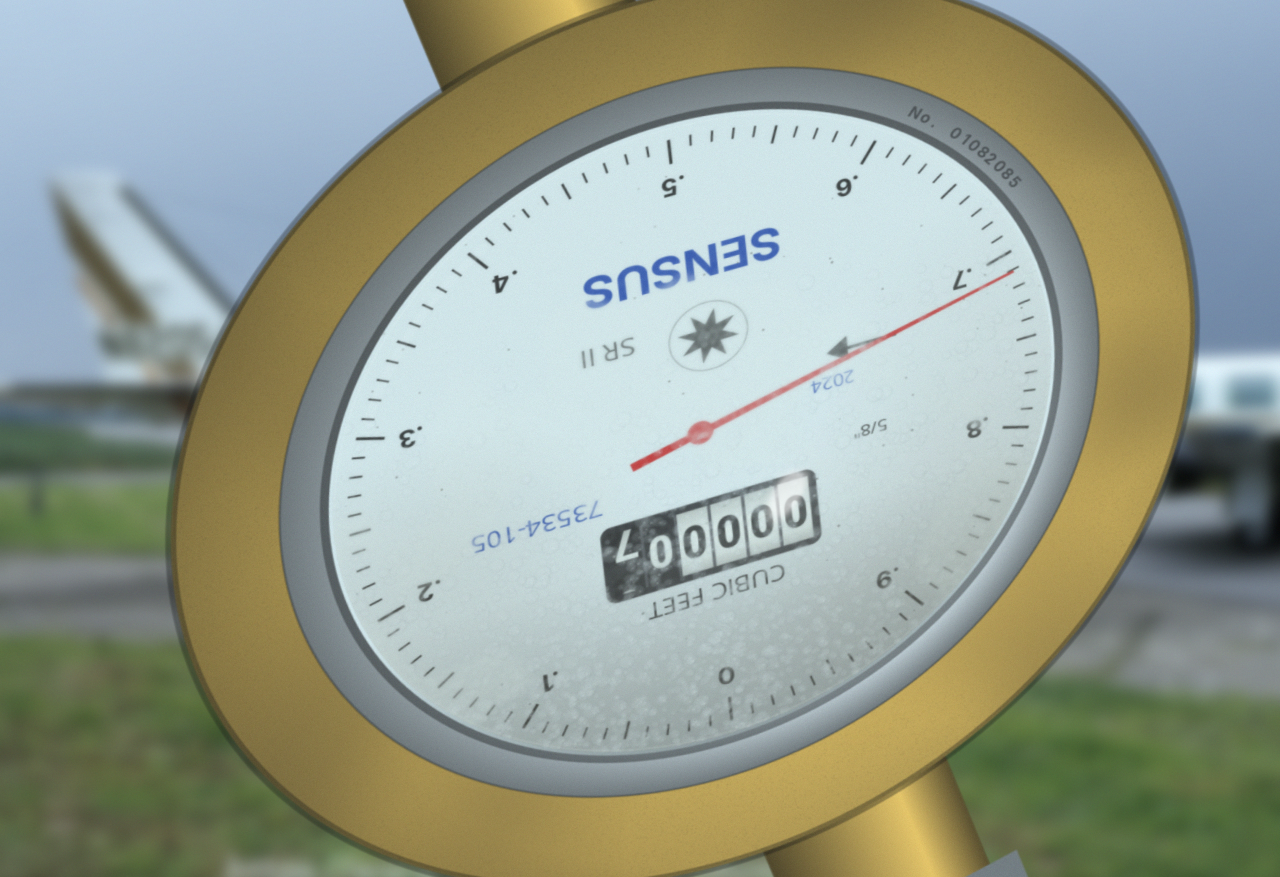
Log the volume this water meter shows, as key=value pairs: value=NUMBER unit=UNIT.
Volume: value=6.71 unit=ft³
